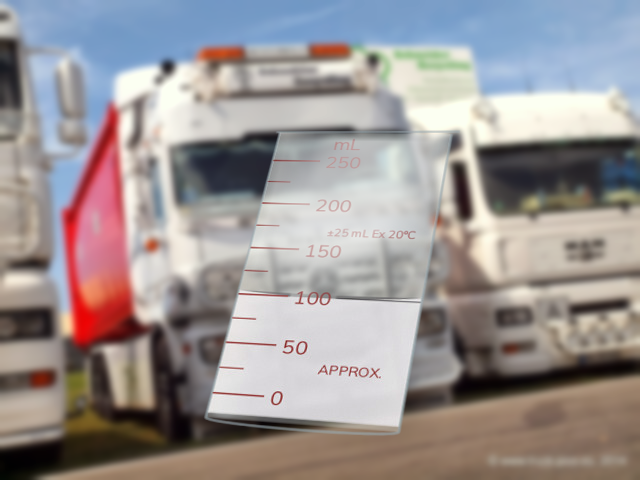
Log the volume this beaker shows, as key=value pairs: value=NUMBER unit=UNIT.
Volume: value=100 unit=mL
